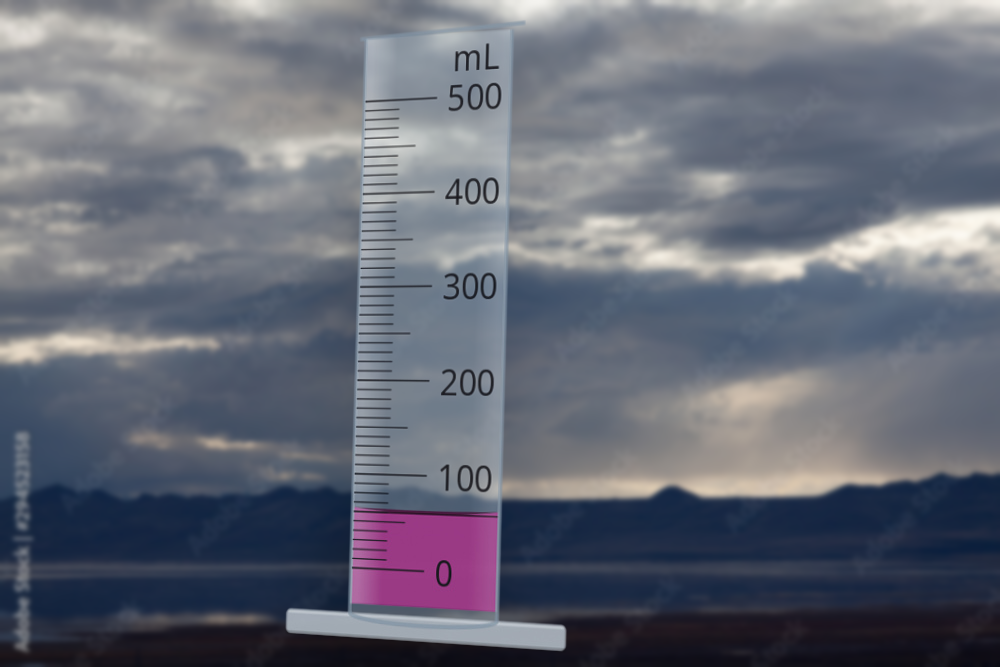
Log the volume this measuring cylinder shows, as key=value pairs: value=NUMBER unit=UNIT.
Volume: value=60 unit=mL
